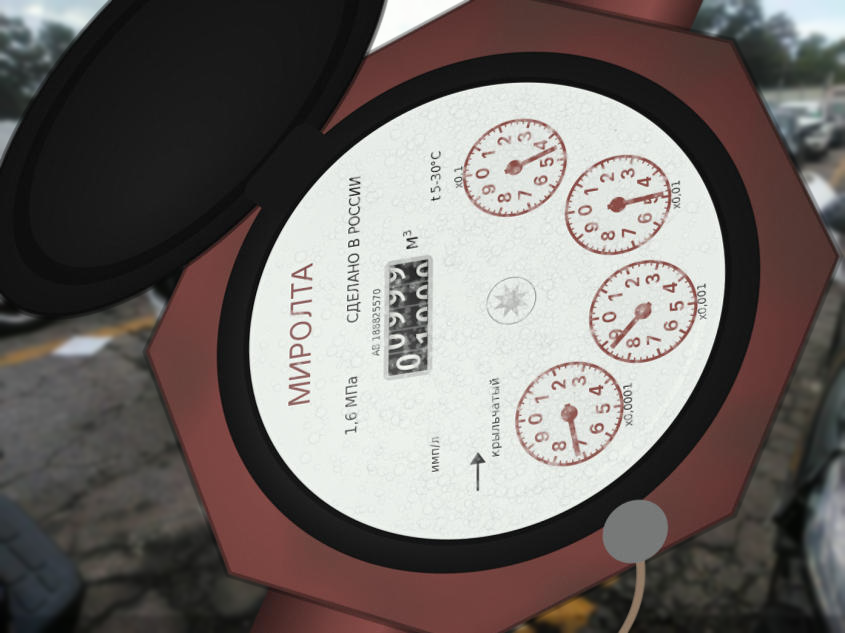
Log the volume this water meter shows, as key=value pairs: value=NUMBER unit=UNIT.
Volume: value=999.4487 unit=m³
